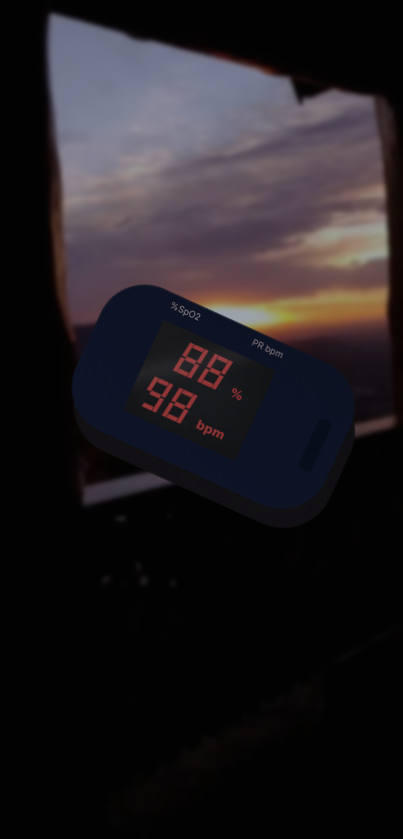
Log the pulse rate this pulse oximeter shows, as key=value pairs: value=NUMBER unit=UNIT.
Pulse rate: value=98 unit=bpm
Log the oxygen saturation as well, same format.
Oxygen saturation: value=88 unit=%
